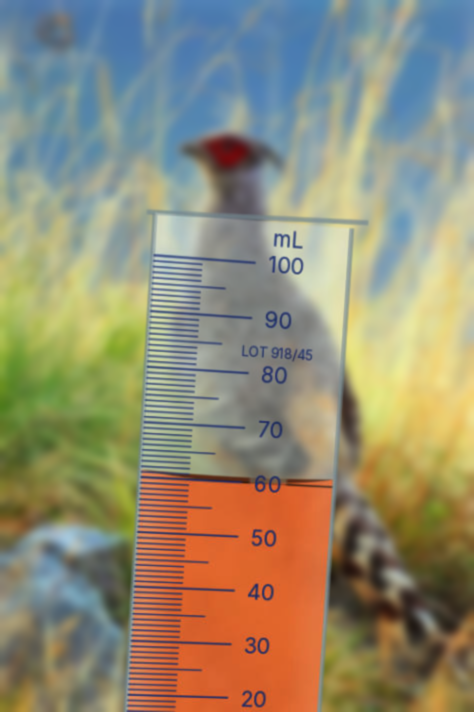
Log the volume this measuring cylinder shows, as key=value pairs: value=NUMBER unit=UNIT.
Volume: value=60 unit=mL
